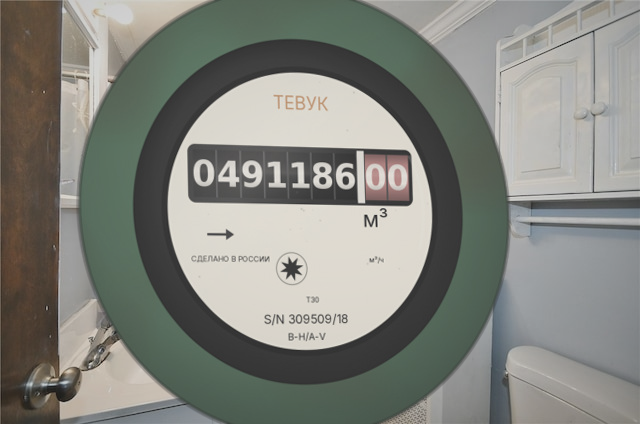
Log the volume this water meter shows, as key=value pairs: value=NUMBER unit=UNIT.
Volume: value=491186.00 unit=m³
